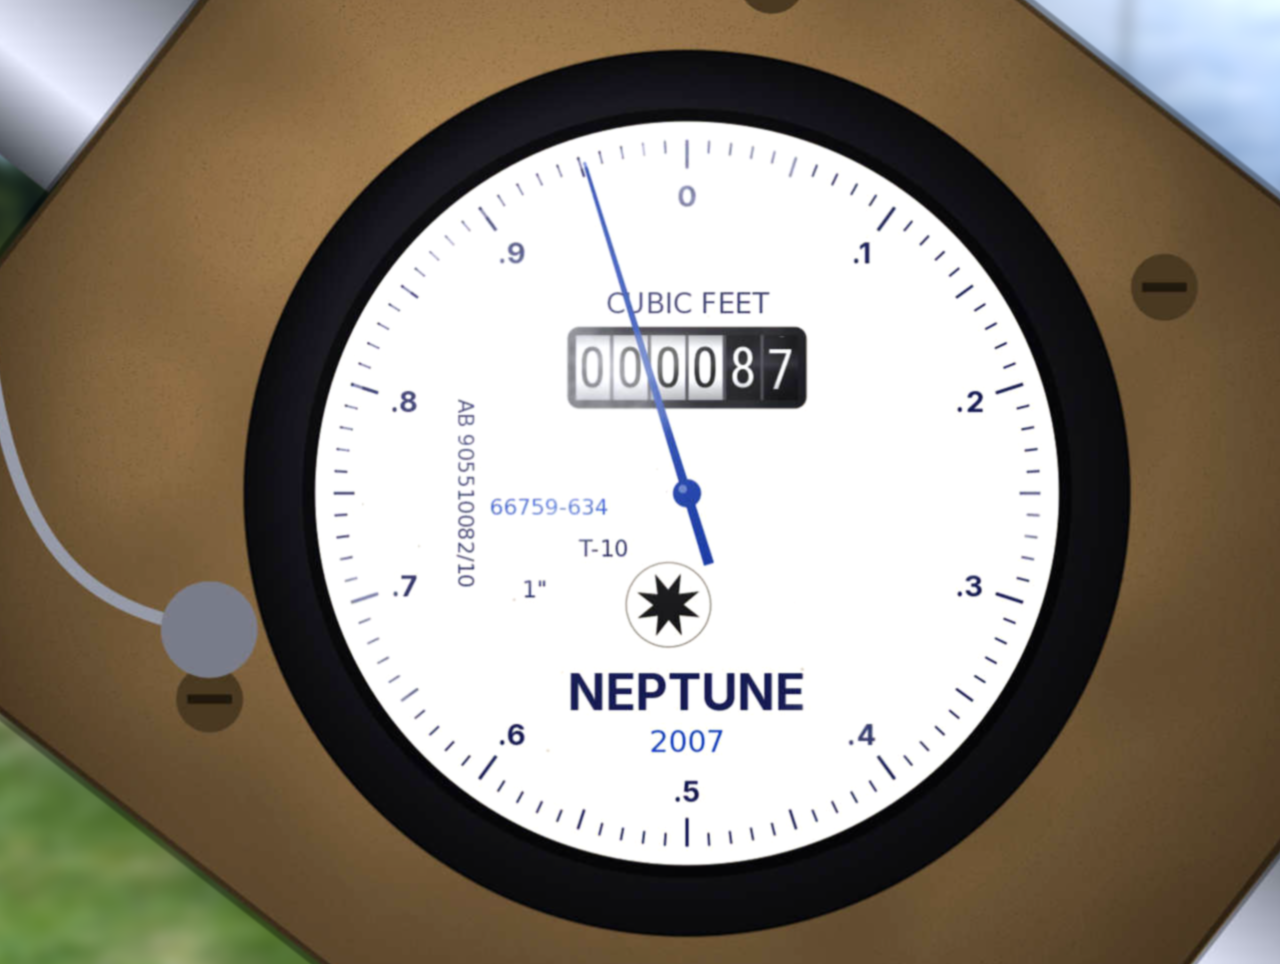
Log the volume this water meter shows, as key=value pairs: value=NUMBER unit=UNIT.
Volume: value=86.95 unit=ft³
